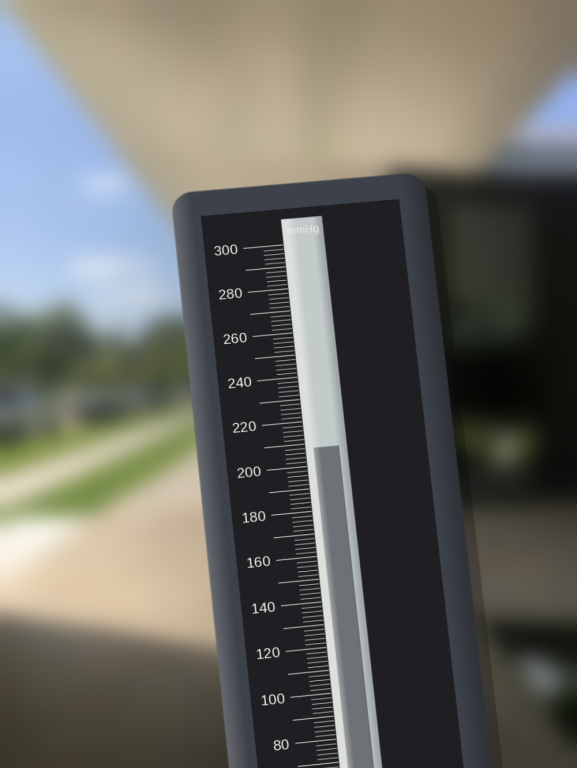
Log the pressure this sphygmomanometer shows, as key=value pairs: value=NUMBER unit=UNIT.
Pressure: value=208 unit=mmHg
